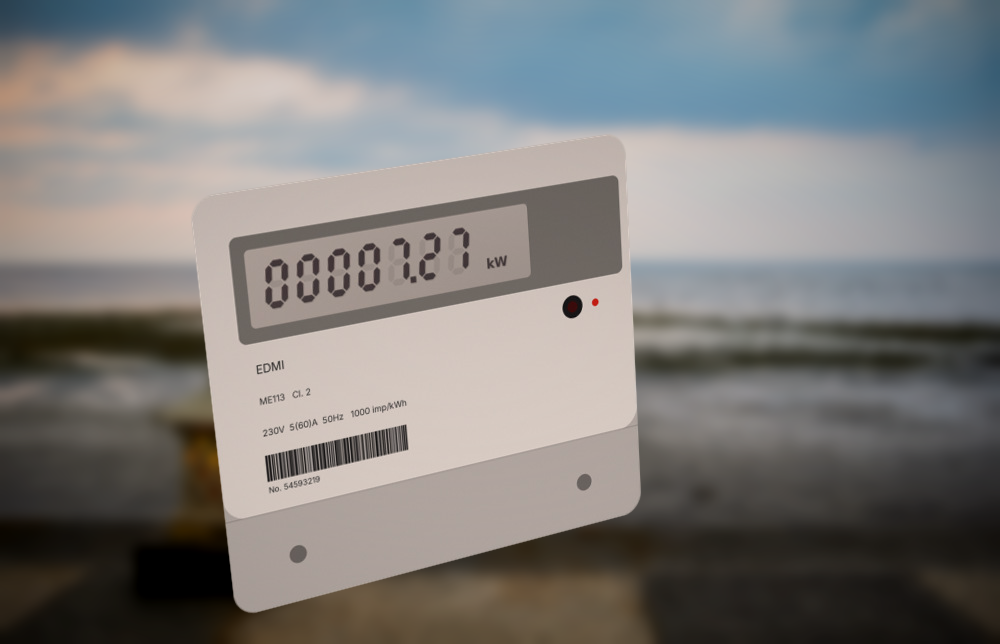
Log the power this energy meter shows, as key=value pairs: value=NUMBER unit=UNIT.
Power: value=7.27 unit=kW
